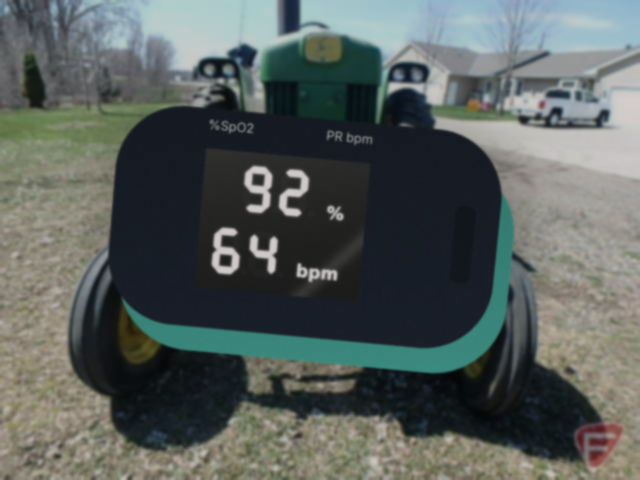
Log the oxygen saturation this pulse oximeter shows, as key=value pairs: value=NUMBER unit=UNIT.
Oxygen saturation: value=92 unit=%
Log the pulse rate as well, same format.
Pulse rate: value=64 unit=bpm
